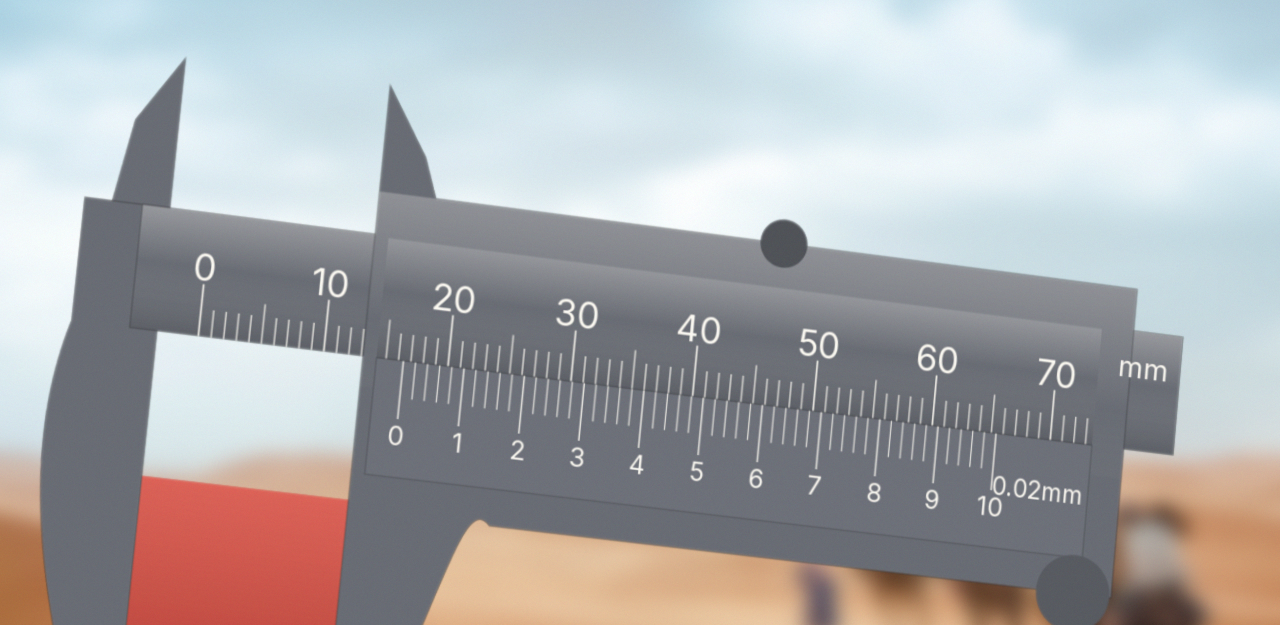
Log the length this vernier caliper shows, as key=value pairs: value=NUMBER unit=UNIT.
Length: value=16.4 unit=mm
